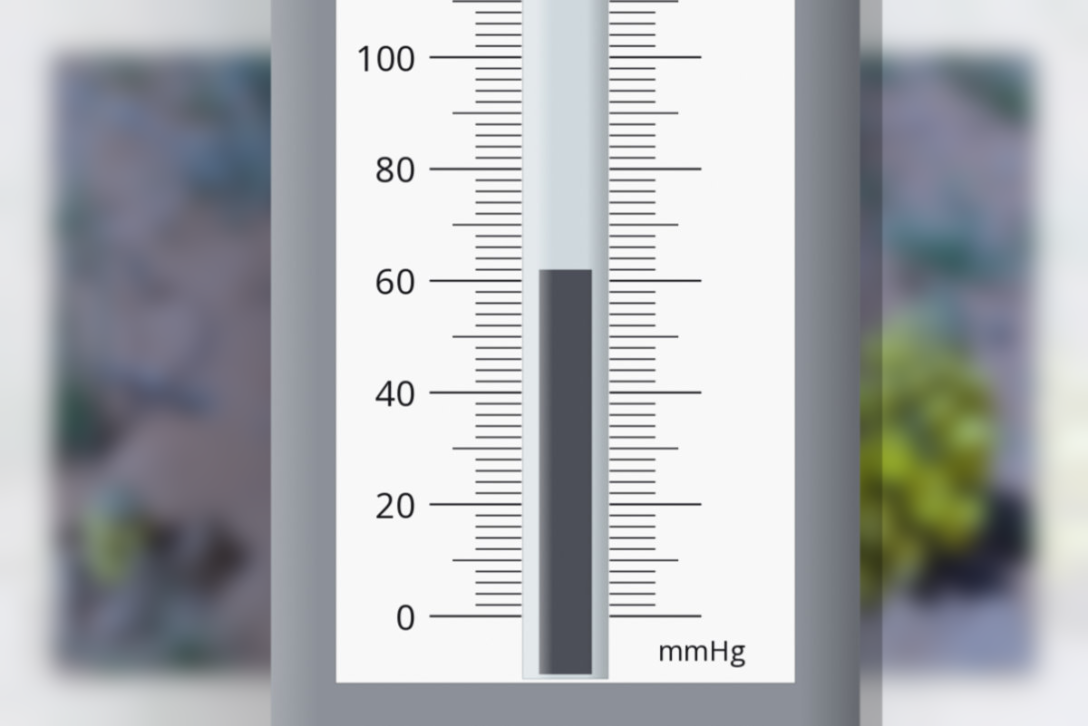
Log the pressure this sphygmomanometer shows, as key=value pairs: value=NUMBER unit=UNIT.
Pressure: value=62 unit=mmHg
